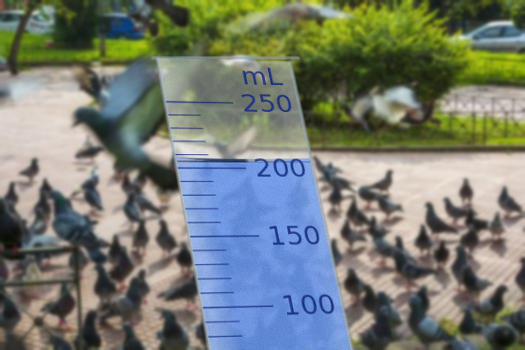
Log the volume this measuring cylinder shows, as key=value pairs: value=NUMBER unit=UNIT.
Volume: value=205 unit=mL
